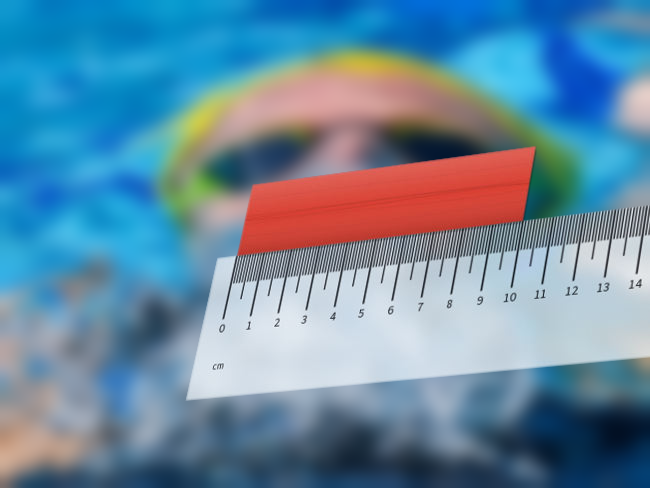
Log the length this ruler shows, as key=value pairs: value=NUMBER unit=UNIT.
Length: value=10 unit=cm
